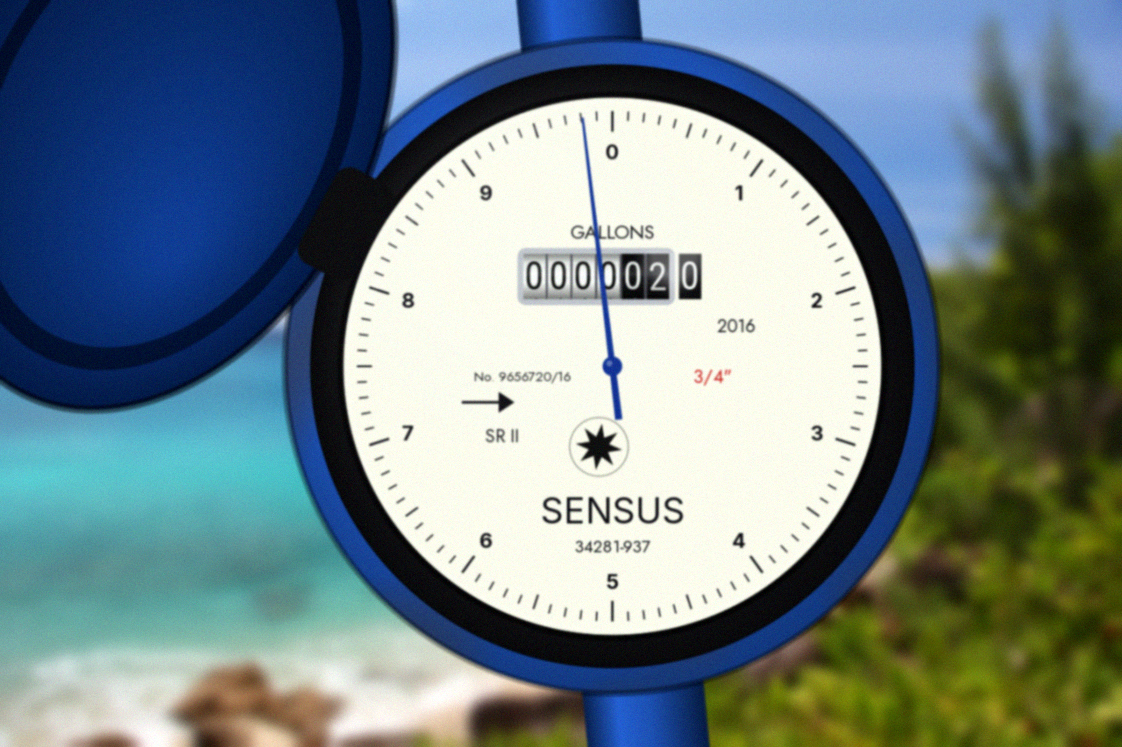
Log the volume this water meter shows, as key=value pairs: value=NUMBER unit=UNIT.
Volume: value=19.8 unit=gal
